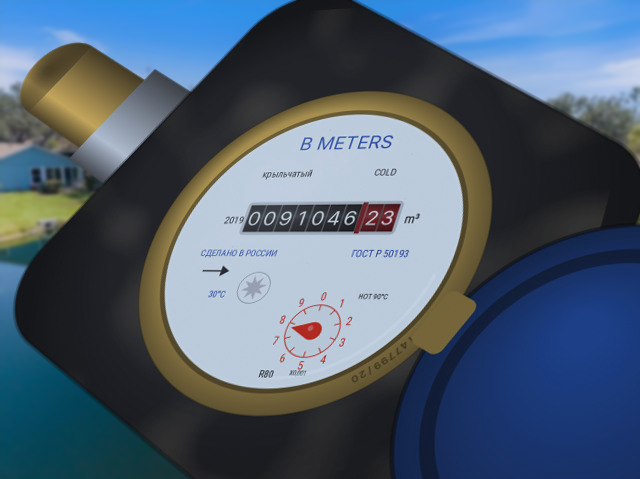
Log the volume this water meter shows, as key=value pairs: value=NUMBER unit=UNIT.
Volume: value=91046.237 unit=m³
